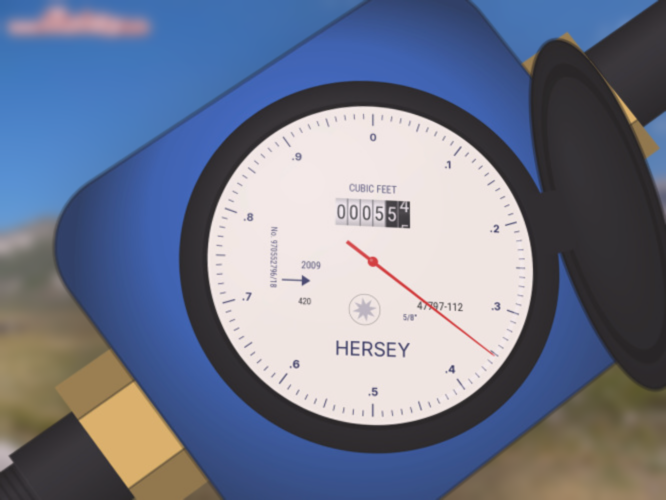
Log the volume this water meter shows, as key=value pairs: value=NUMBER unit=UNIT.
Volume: value=554.35 unit=ft³
